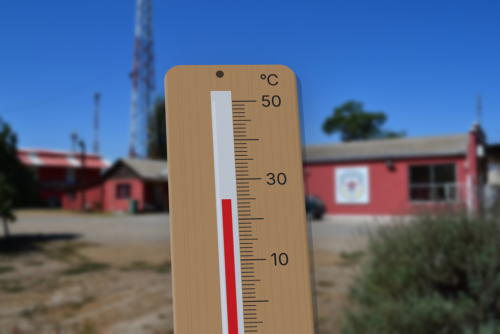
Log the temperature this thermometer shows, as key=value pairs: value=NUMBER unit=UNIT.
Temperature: value=25 unit=°C
